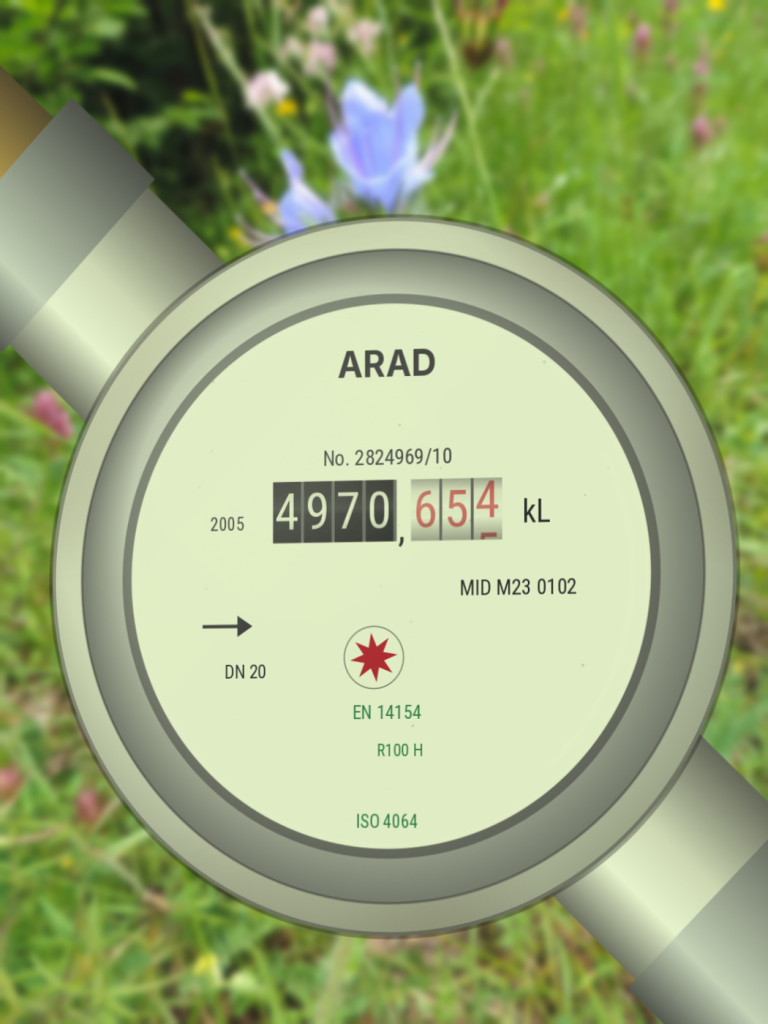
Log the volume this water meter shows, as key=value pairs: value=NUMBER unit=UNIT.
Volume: value=4970.654 unit=kL
